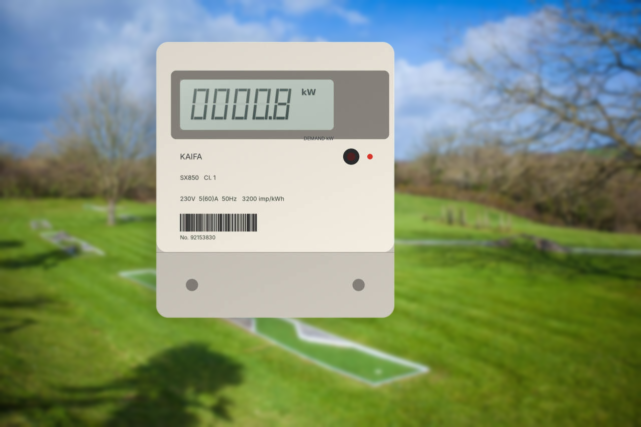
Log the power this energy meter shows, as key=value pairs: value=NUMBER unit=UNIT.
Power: value=0.8 unit=kW
